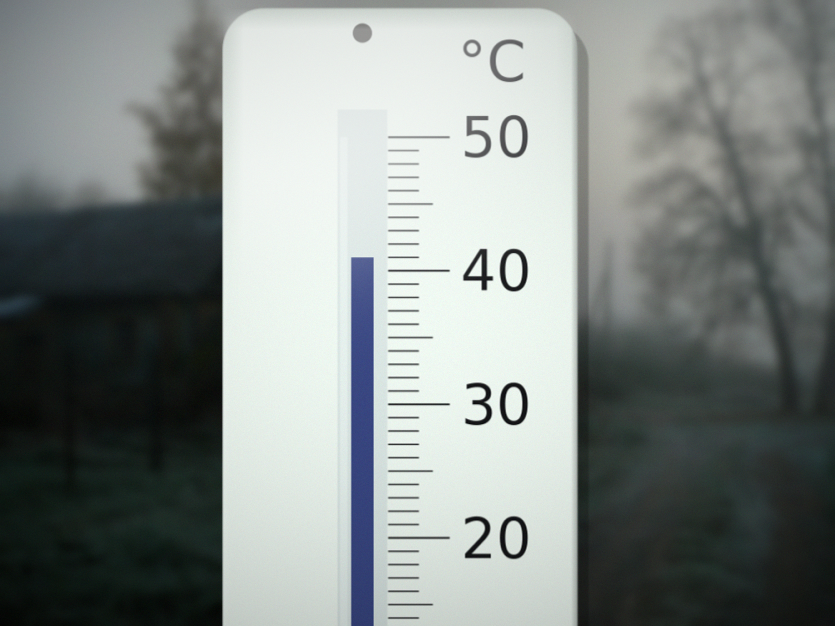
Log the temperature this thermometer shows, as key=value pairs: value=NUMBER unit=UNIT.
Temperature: value=41 unit=°C
